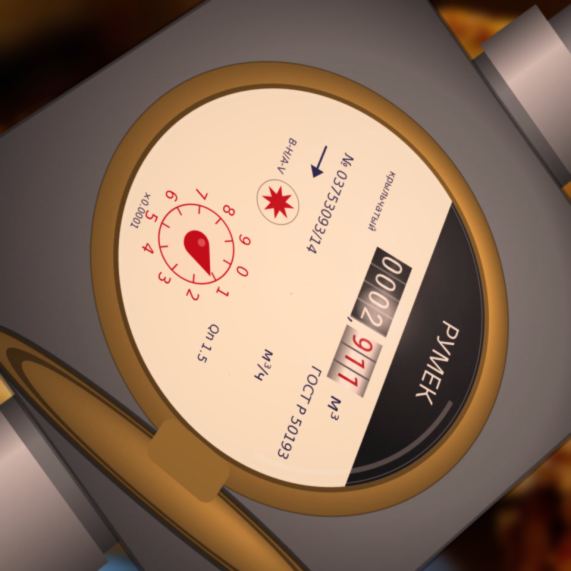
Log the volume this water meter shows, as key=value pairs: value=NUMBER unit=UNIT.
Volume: value=2.9111 unit=m³
